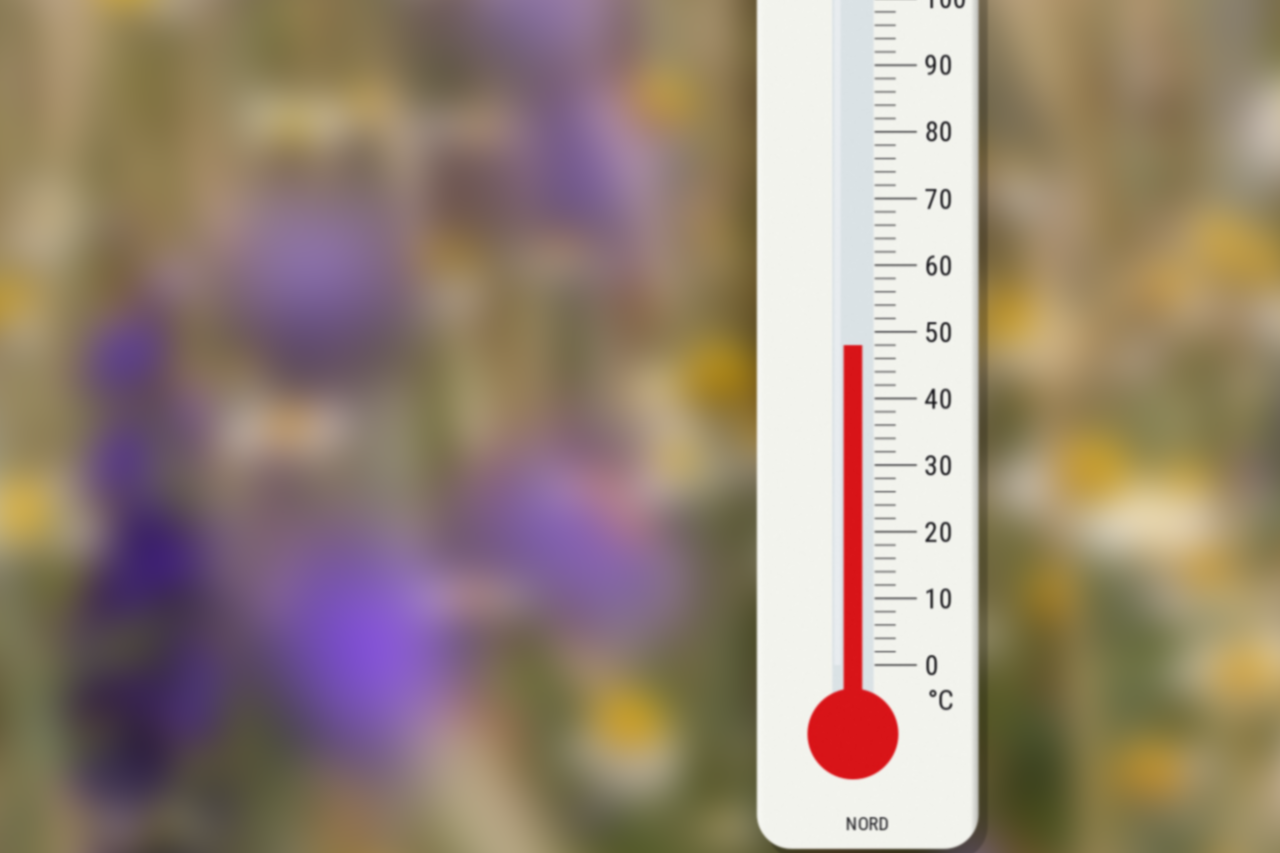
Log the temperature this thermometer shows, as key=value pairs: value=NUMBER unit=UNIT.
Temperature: value=48 unit=°C
